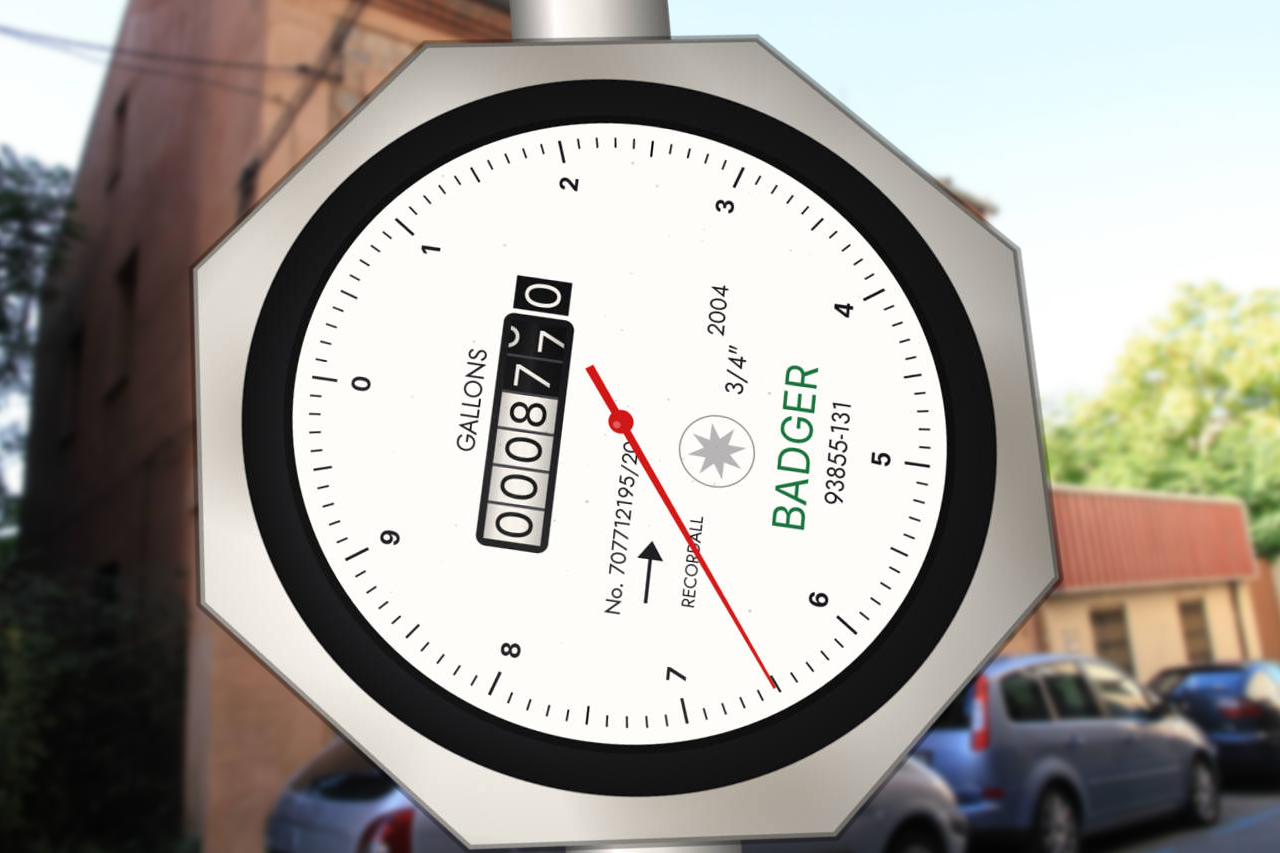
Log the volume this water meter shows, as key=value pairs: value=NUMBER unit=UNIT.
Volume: value=8766.5 unit=gal
